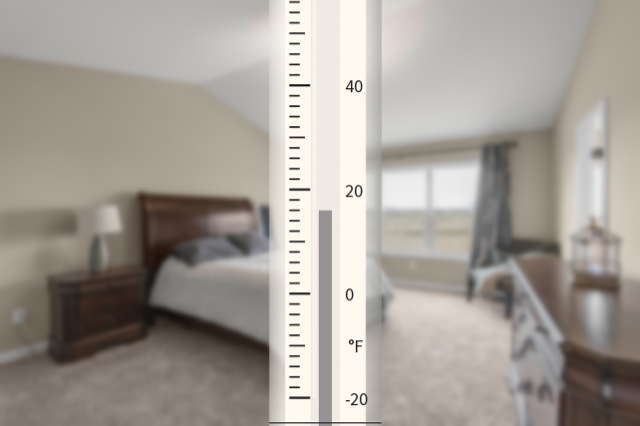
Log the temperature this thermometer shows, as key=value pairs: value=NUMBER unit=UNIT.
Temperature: value=16 unit=°F
